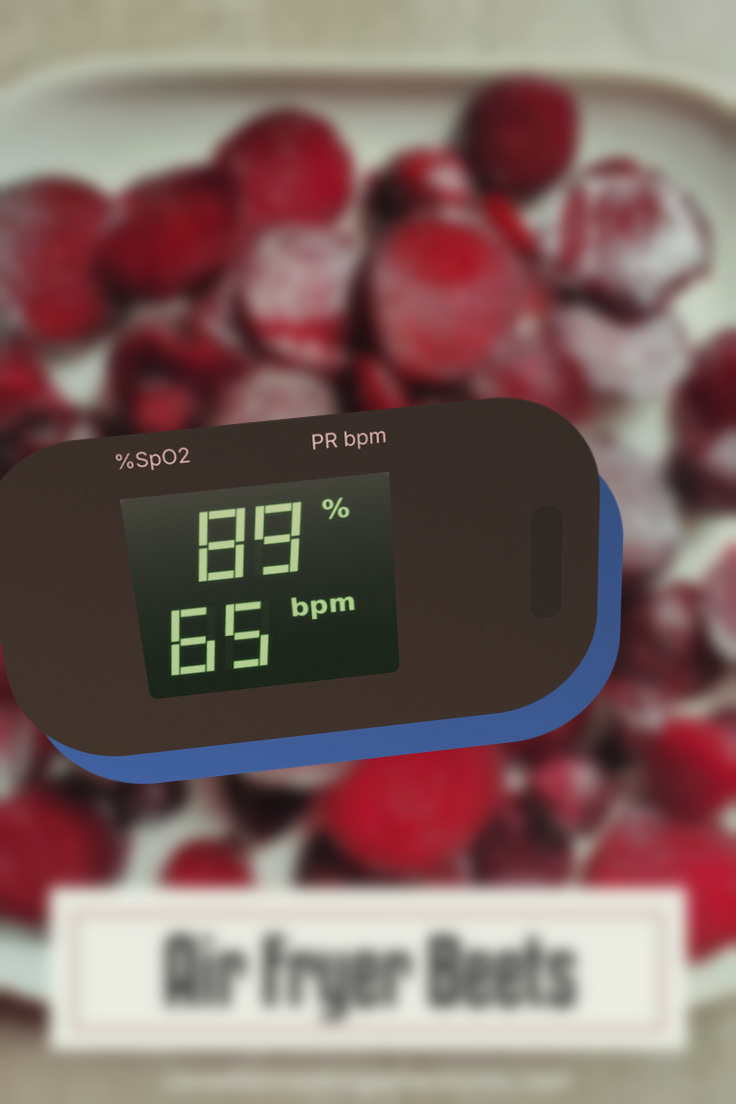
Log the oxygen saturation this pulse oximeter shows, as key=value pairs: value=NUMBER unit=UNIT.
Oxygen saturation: value=89 unit=%
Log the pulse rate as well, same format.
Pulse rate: value=65 unit=bpm
